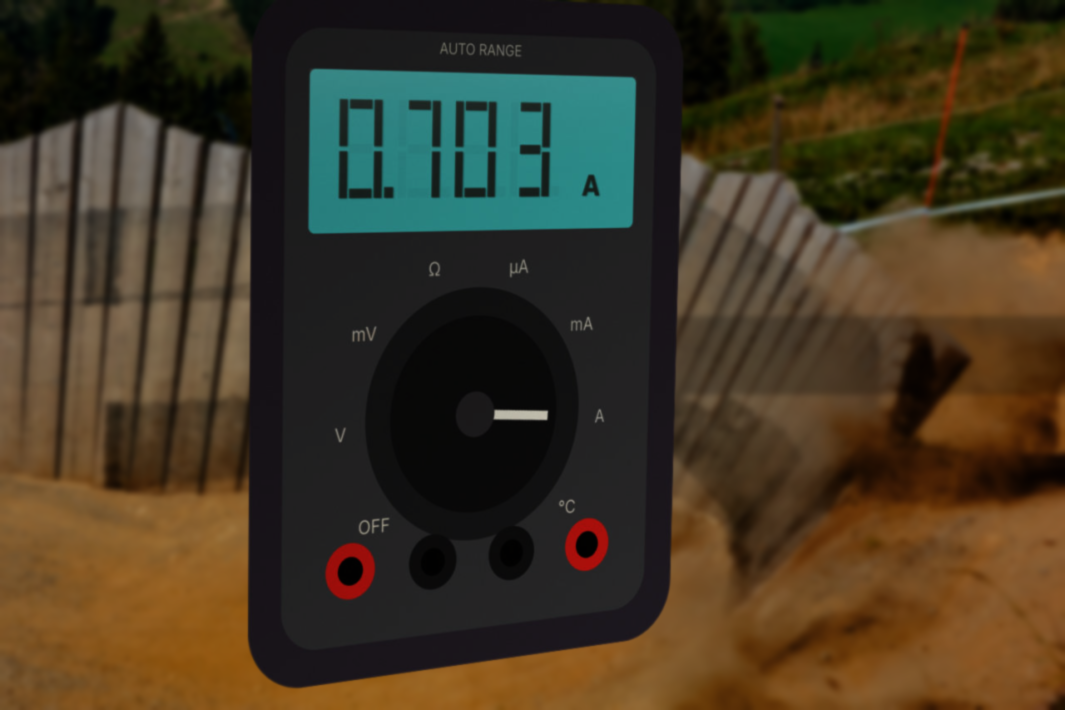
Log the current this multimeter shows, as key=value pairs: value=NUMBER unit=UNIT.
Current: value=0.703 unit=A
